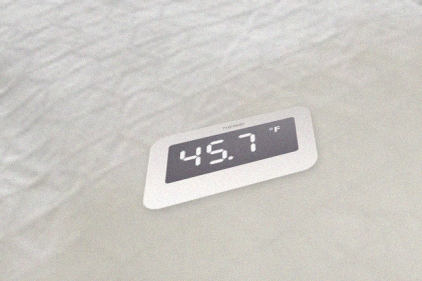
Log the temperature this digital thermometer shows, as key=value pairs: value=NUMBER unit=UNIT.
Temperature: value=45.7 unit=°F
